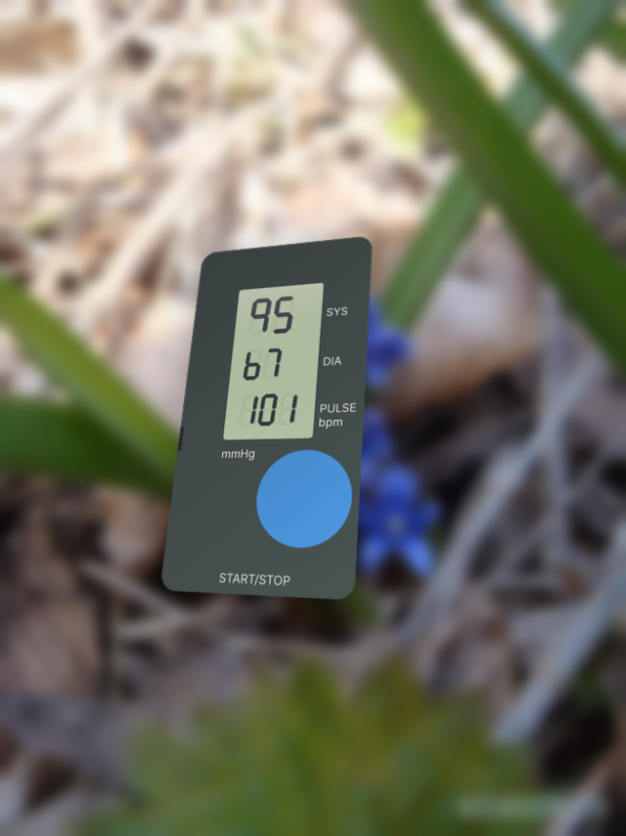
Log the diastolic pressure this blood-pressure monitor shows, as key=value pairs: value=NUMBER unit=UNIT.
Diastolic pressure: value=67 unit=mmHg
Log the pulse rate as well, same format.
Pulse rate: value=101 unit=bpm
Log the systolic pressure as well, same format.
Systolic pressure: value=95 unit=mmHg
